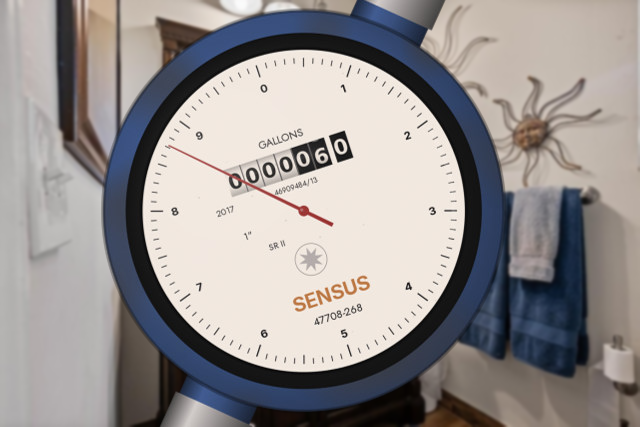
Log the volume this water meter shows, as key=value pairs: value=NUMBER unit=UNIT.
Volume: value=58.7 unit=gal
